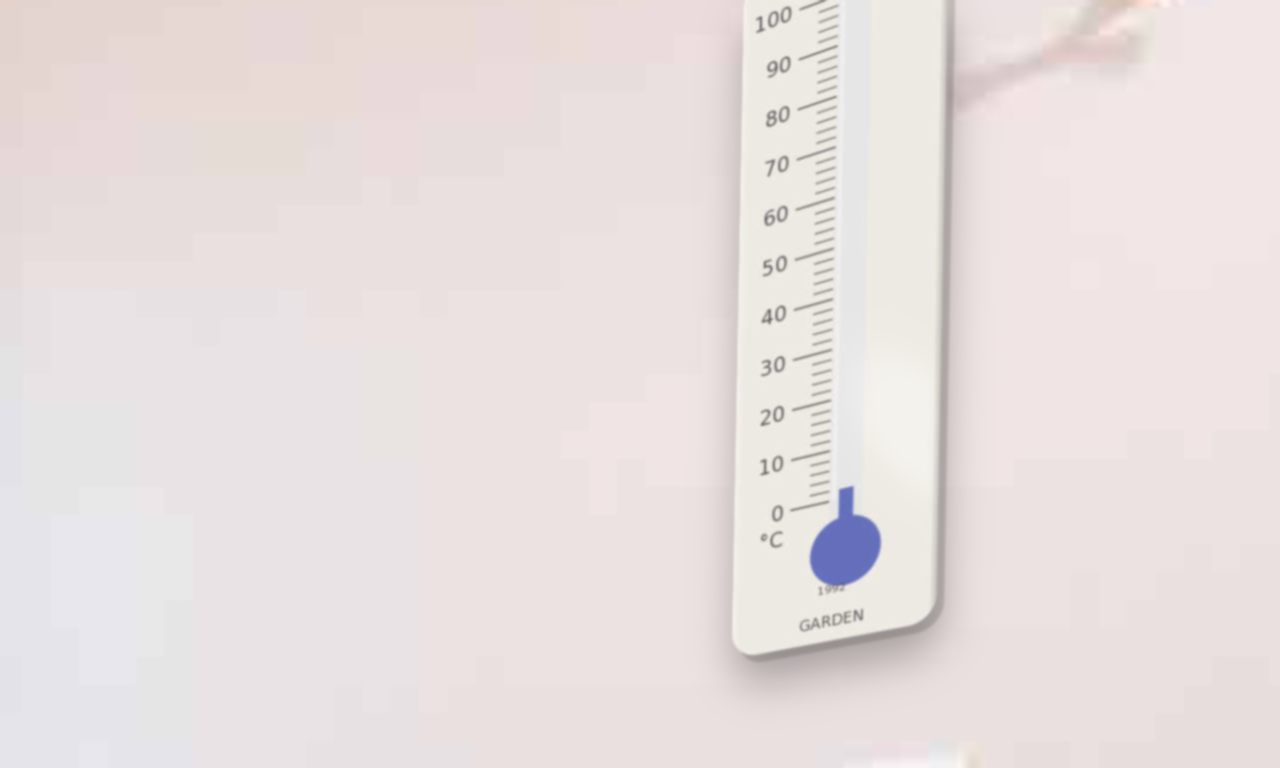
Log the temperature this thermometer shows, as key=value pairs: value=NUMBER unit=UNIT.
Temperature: value=2 unit=°C
